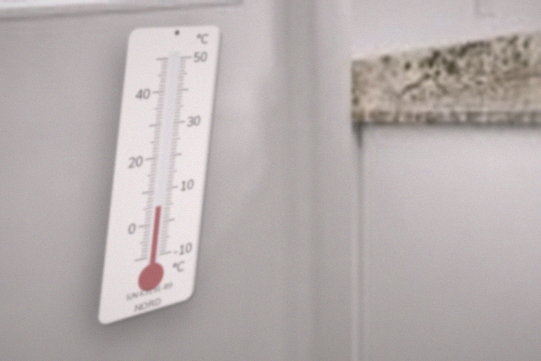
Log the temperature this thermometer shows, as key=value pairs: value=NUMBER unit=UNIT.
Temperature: value=5 unit=°C
